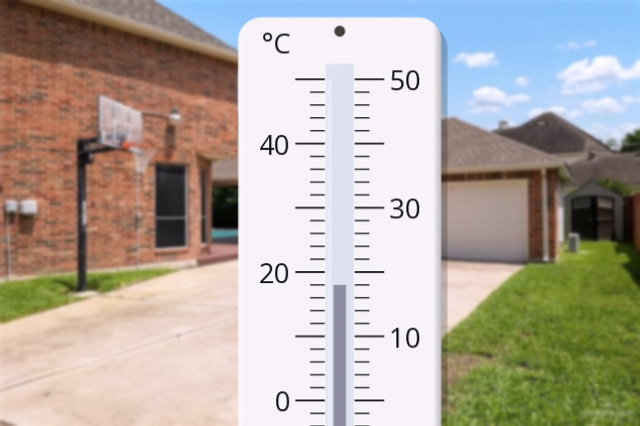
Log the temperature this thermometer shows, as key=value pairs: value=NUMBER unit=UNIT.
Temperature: value=18 unit=°C
